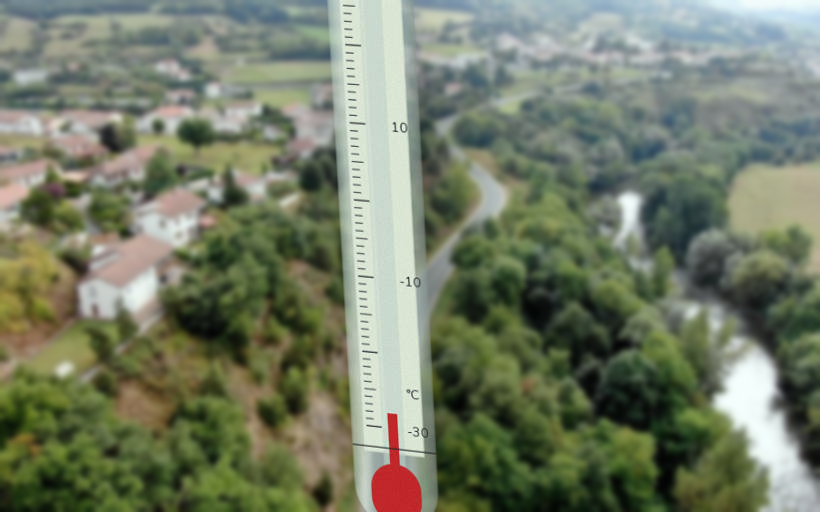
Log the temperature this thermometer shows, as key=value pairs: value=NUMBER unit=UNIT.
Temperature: value=-28 unit=°C
